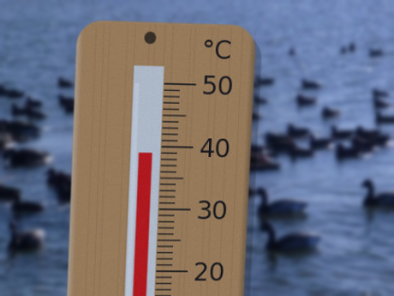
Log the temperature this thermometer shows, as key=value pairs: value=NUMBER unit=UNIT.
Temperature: value=39 unit=°C
